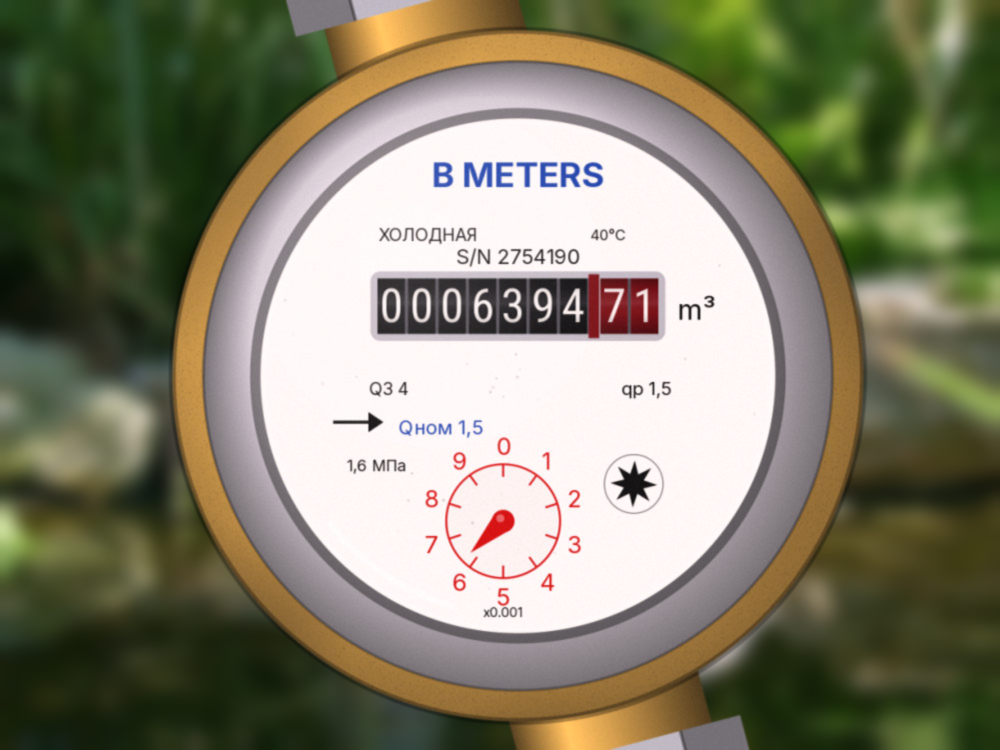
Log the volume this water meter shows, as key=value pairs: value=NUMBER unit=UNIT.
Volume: value=6394.716 unit=m³
